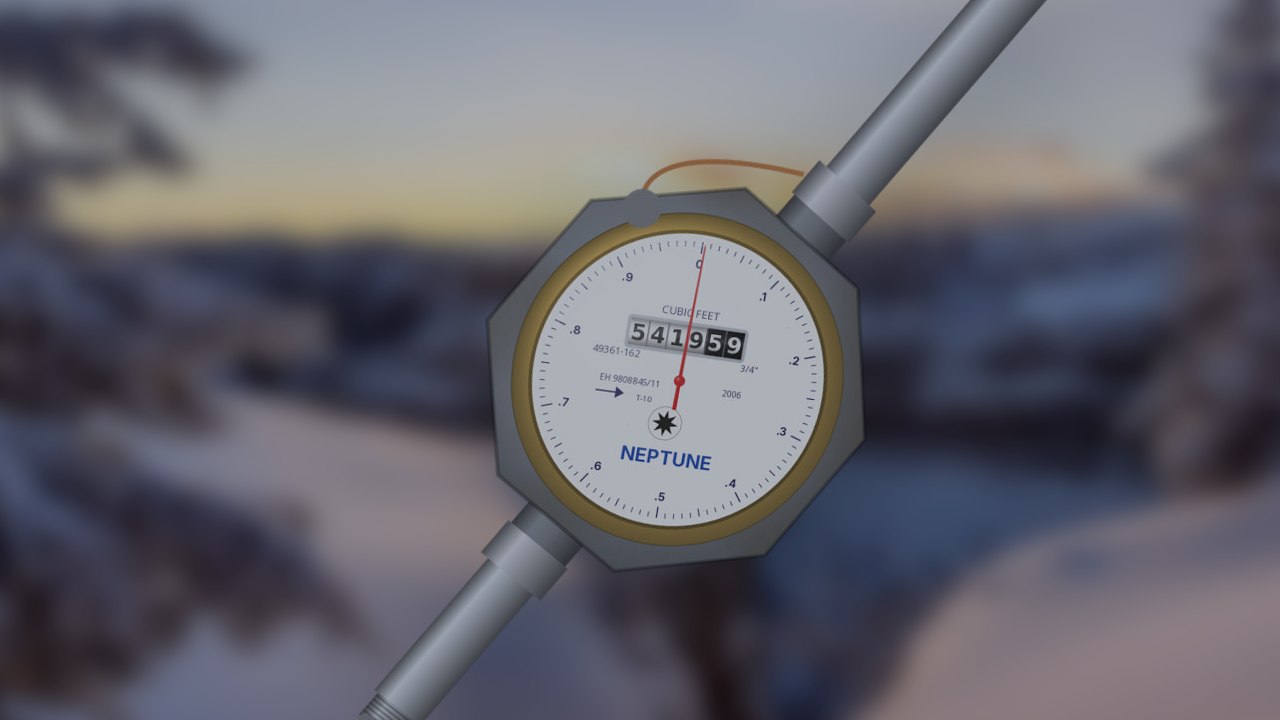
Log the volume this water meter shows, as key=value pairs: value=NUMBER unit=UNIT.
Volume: value=541959.00 unit=ft³
